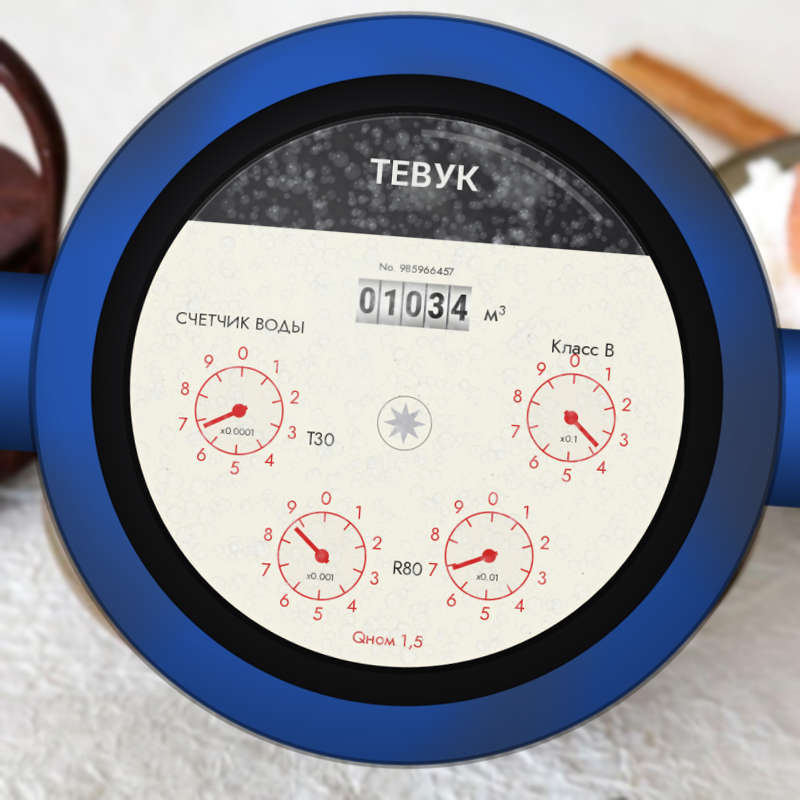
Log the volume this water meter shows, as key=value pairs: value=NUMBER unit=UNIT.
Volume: value=1034.3686 unit=m³
